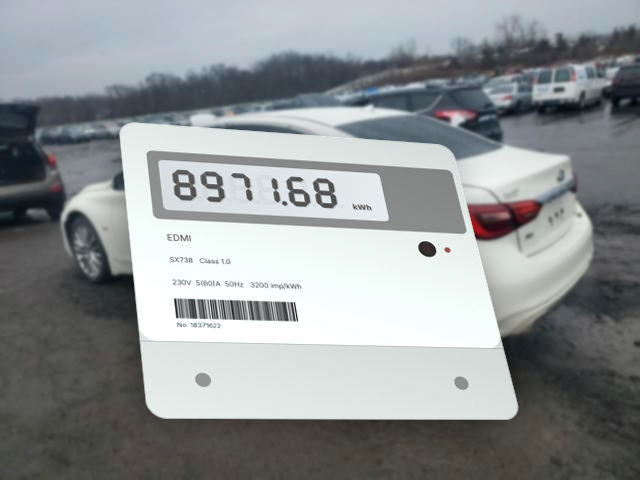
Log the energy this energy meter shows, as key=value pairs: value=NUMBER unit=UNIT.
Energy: value=8971.68 unit=kWh
